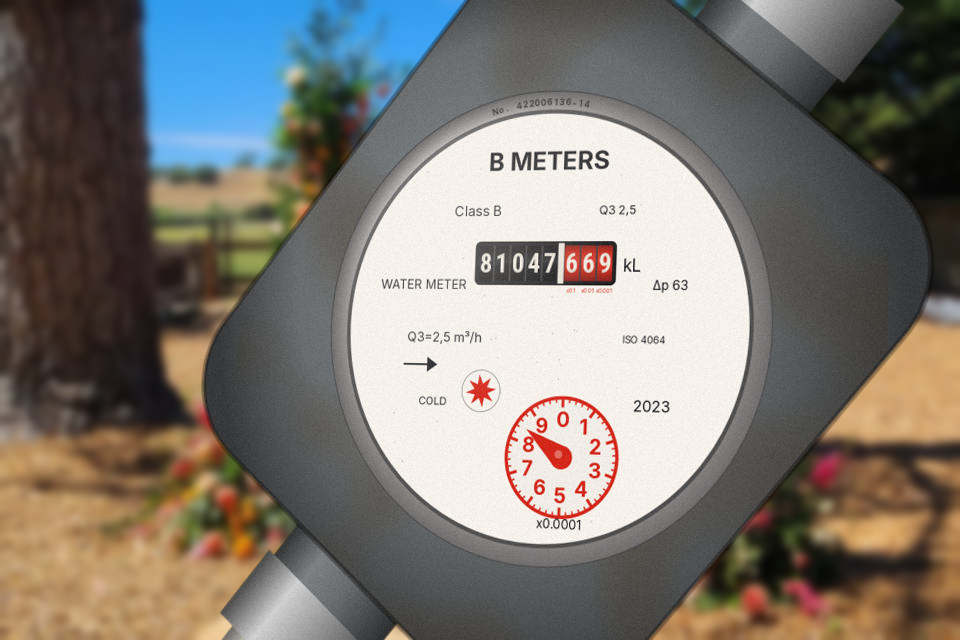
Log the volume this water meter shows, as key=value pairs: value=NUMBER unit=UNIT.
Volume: value=81047.6698 unit=kL
